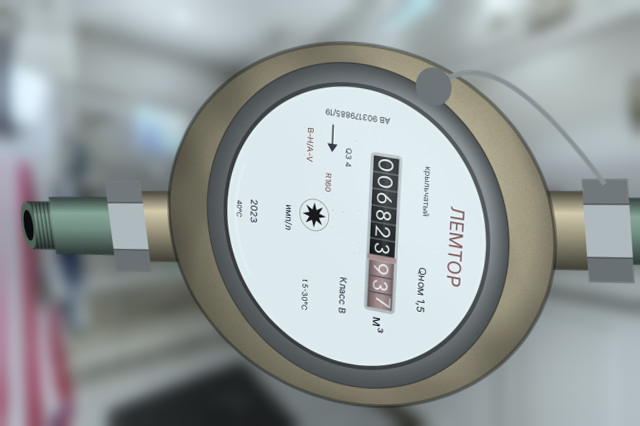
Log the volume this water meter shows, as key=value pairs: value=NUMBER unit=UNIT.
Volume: value=6823.937 unit=m³
